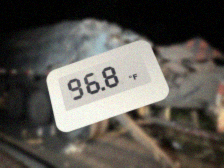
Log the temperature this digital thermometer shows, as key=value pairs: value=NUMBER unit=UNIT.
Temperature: value=96.8 unit=°F
